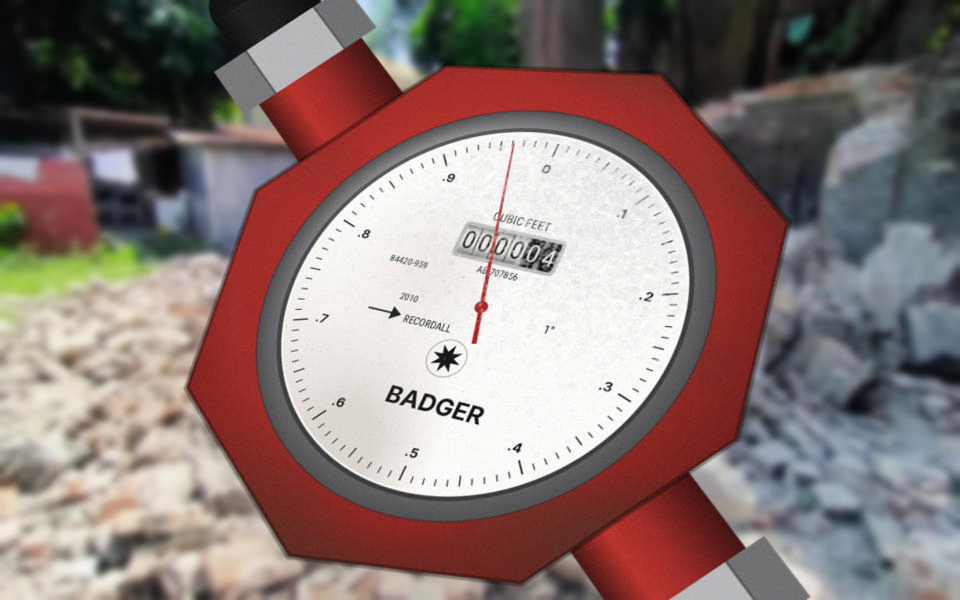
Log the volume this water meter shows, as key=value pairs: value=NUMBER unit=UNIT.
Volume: value=3.96 unit=ft³
